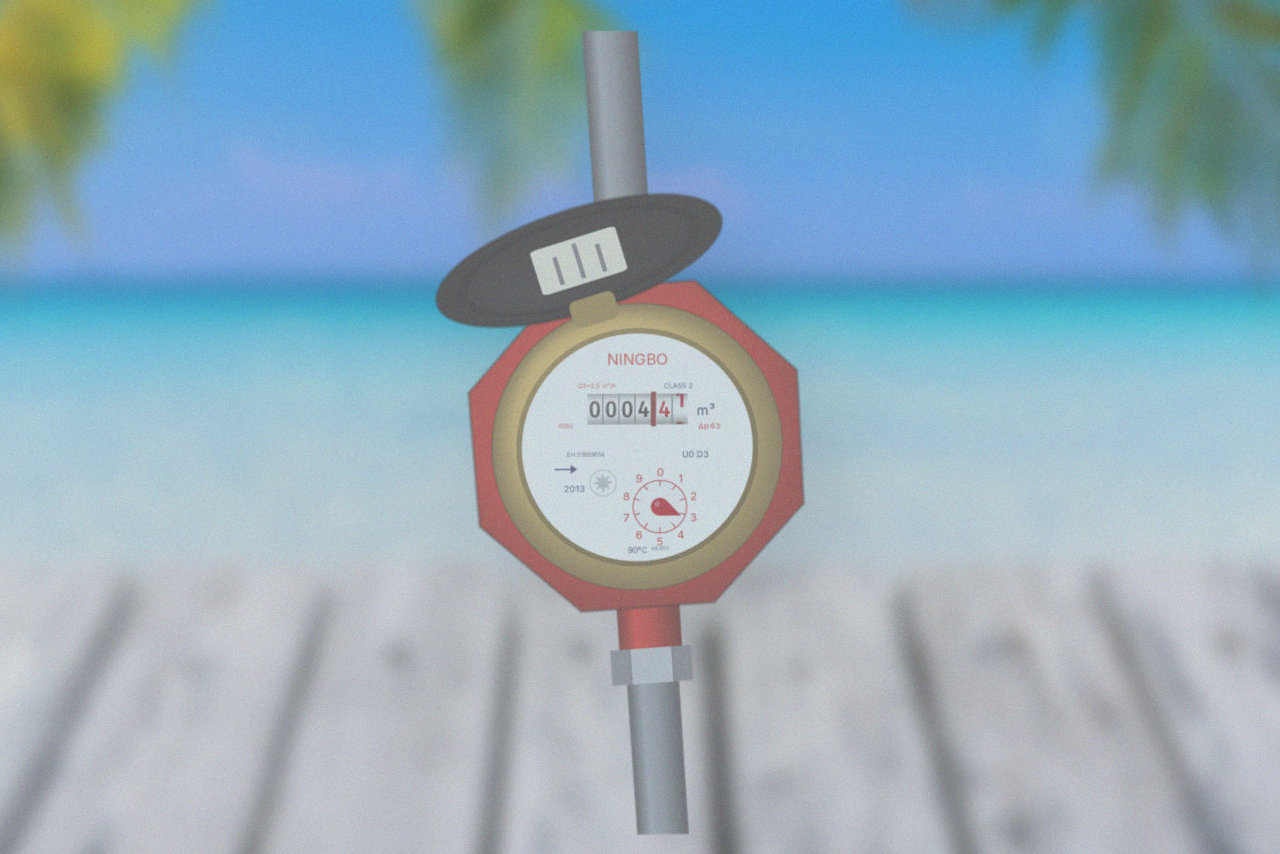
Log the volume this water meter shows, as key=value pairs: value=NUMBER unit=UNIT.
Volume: value=4.413 unit=m³
